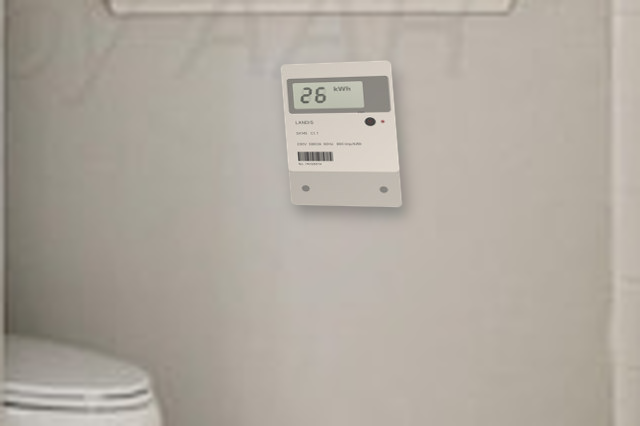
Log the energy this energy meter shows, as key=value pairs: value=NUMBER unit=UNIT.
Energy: value=26 unit=kWh
